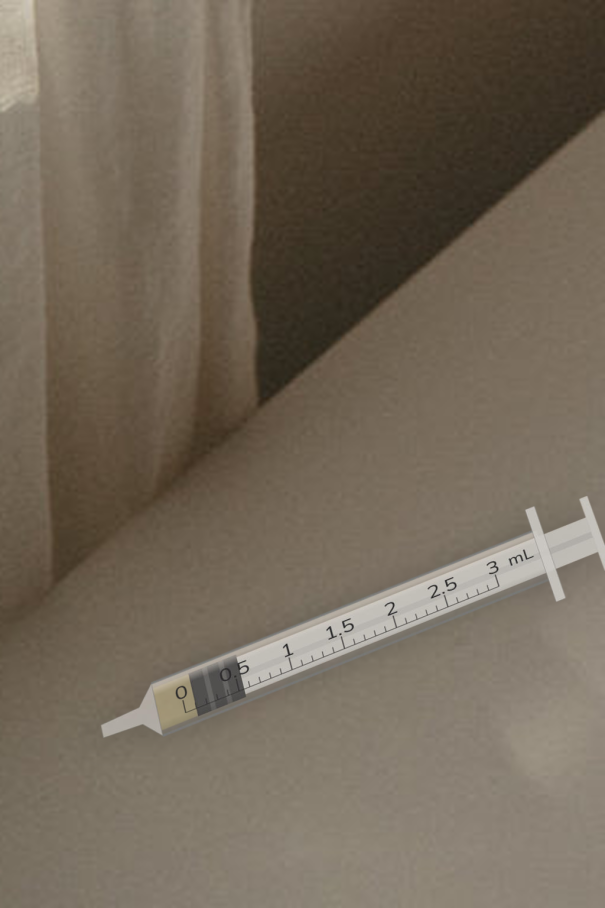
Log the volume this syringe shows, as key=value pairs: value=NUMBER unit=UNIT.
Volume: value=0.1 unit=mL
